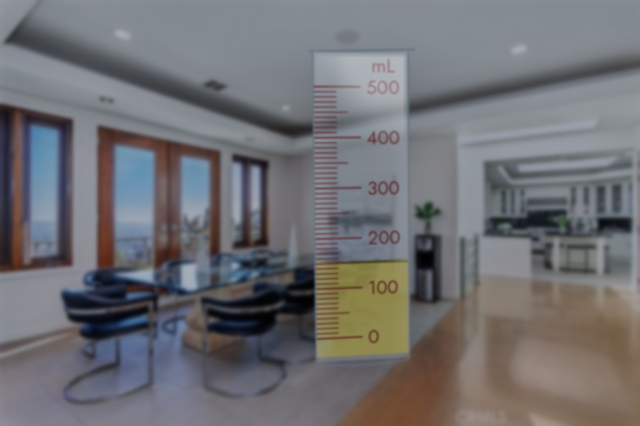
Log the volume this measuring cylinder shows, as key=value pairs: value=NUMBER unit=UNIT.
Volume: value=150 unit=mL
